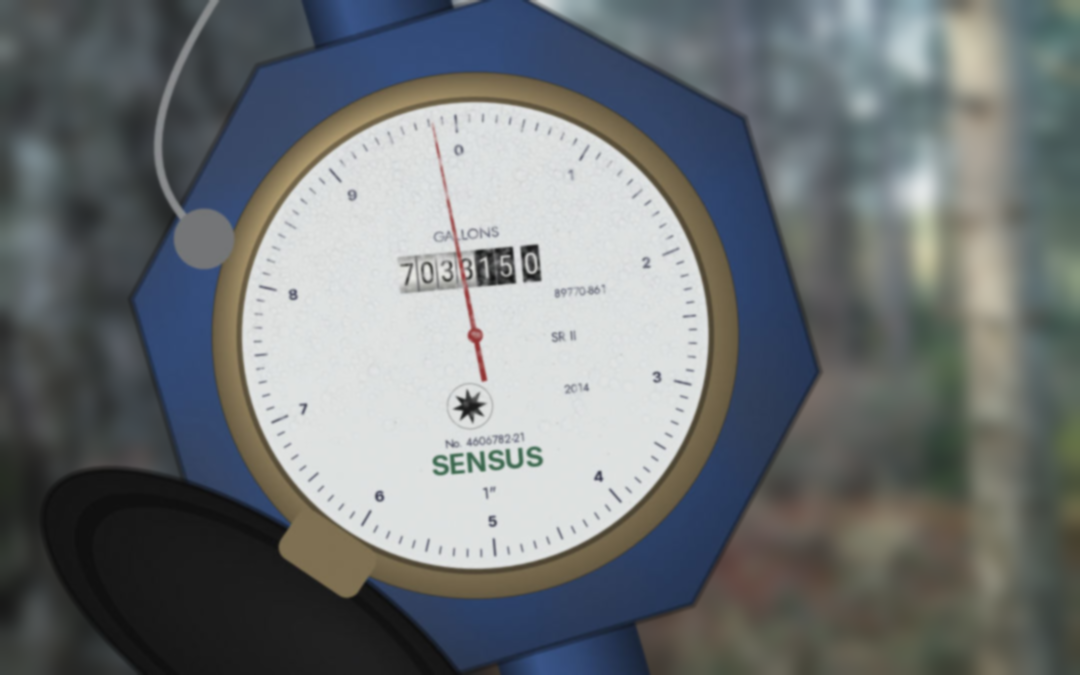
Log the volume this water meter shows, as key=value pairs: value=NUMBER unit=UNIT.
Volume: value=7033149.8 unit=gal
